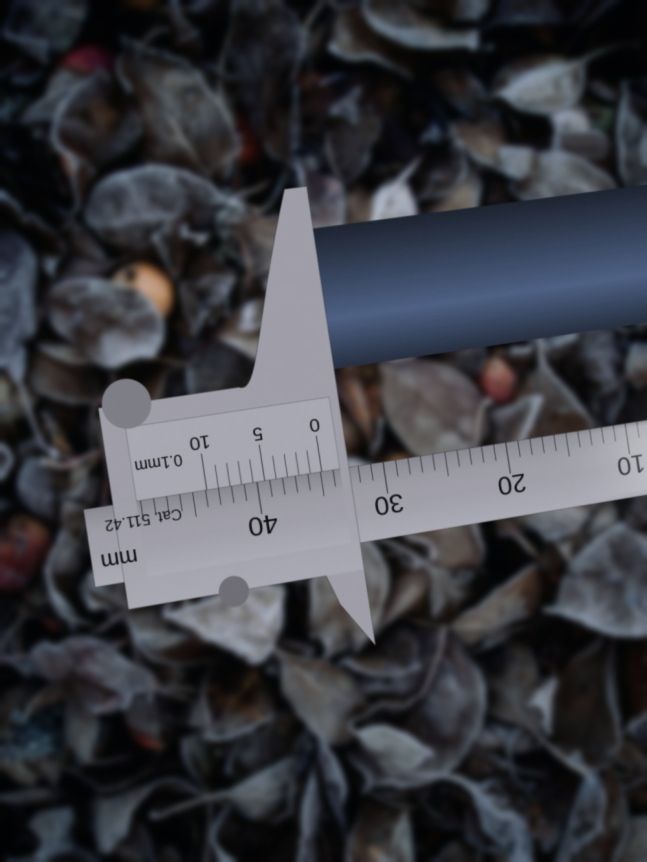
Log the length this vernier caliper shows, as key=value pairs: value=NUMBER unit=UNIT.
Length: value=34.9 unit=mm
